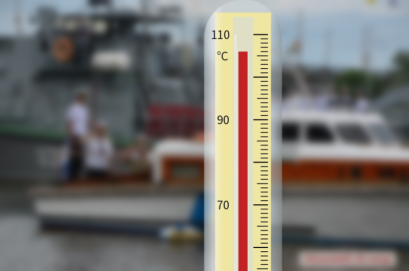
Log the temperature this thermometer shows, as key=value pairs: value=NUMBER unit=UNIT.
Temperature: value=106 unit=°C
